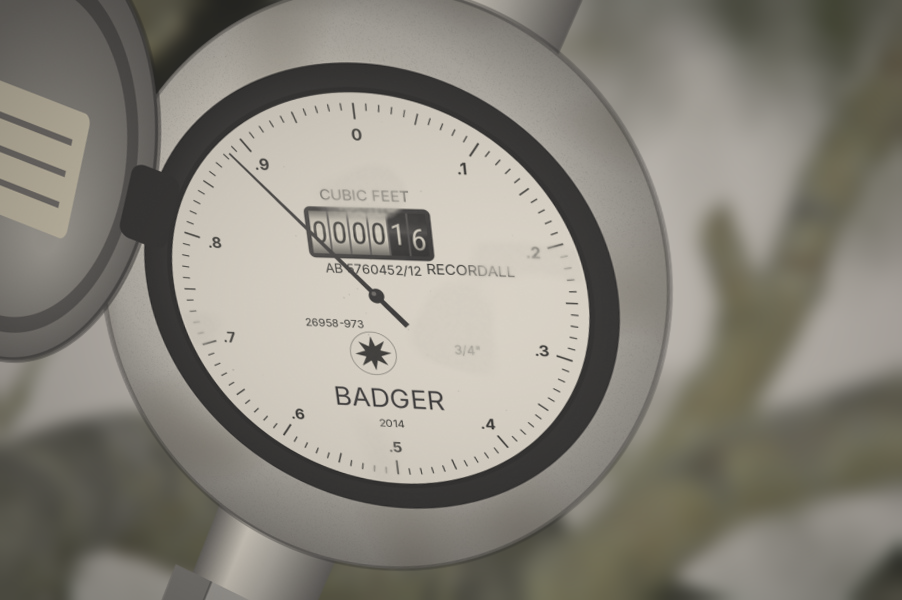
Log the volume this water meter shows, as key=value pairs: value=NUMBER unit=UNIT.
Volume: value=15.88 unit=ft³
